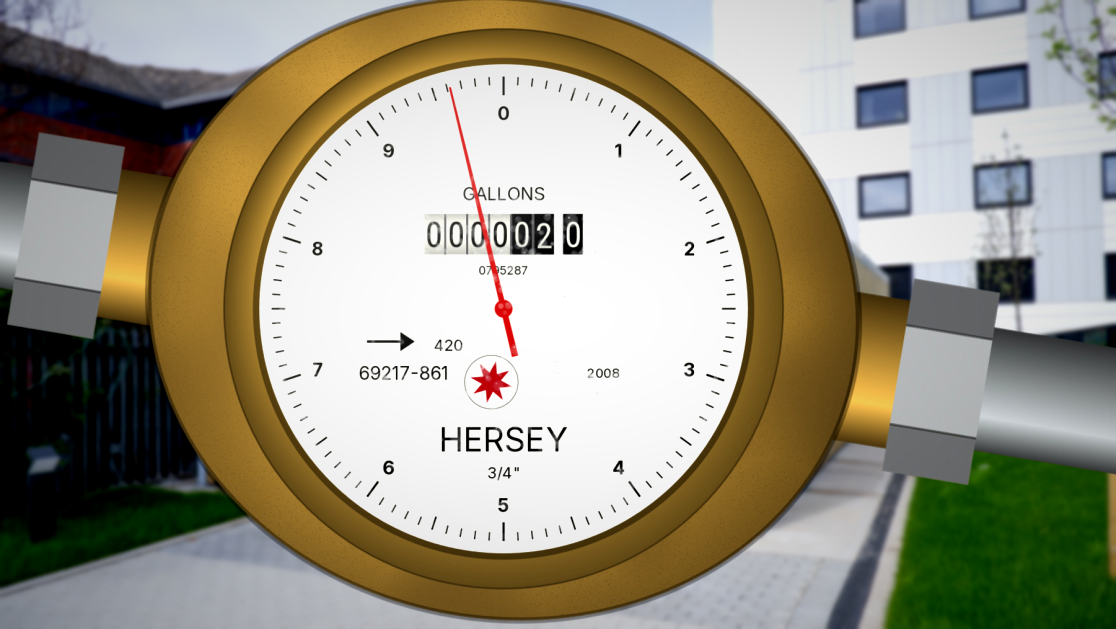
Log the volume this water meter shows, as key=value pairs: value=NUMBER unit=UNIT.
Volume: value=19.6 unit=gal
